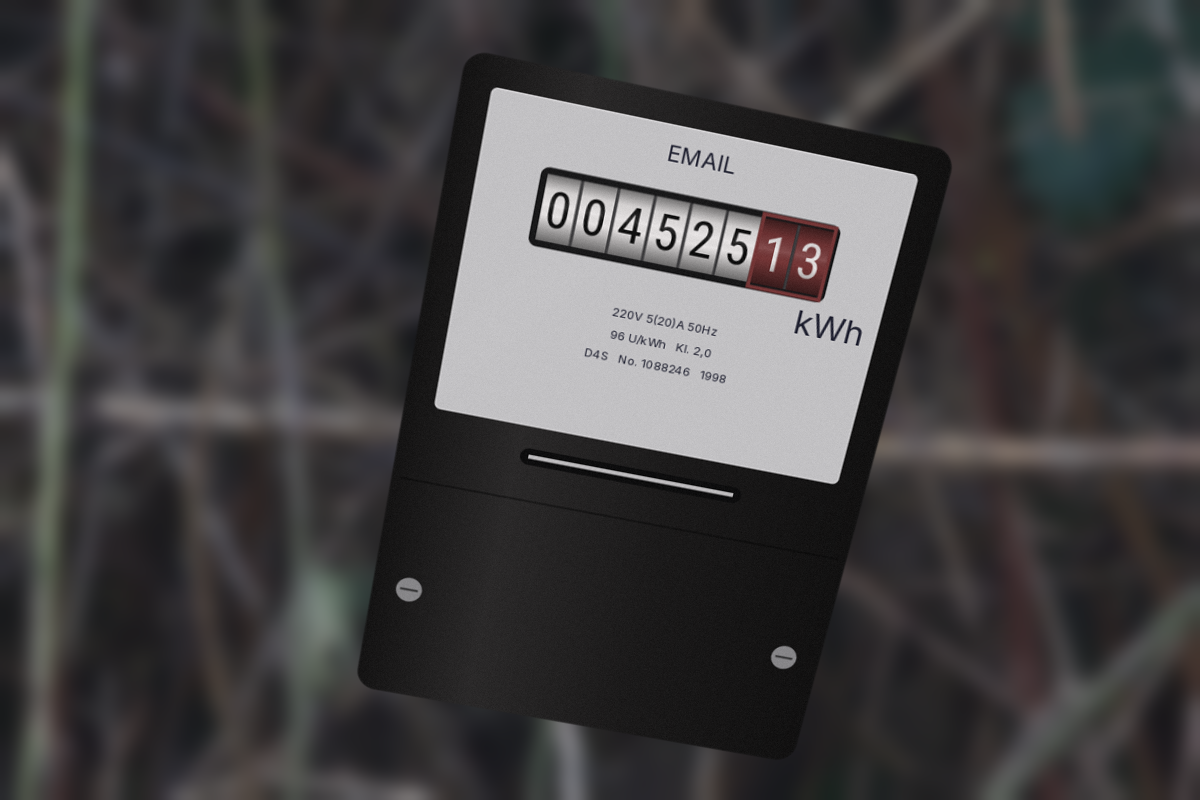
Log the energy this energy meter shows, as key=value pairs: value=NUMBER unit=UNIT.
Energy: value=4525.13 unit=kWh
